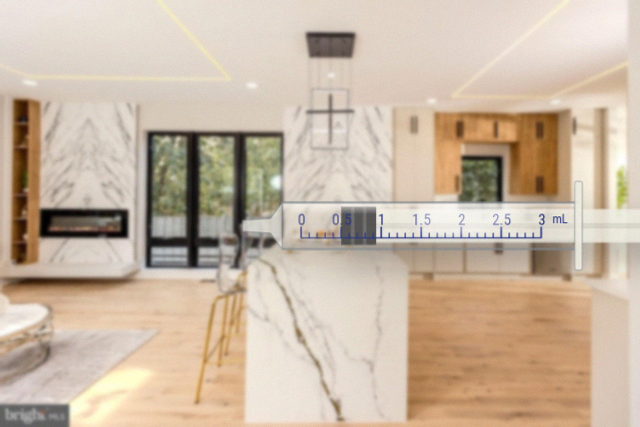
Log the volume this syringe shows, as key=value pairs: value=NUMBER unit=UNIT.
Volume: value=0.5 unit=mL
